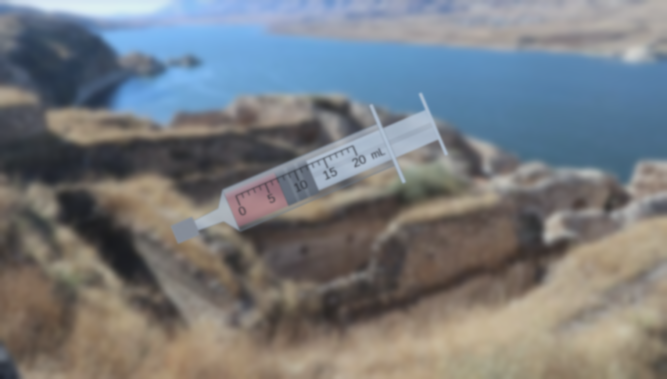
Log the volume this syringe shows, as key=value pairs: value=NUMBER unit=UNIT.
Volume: value=7 unit=mL
